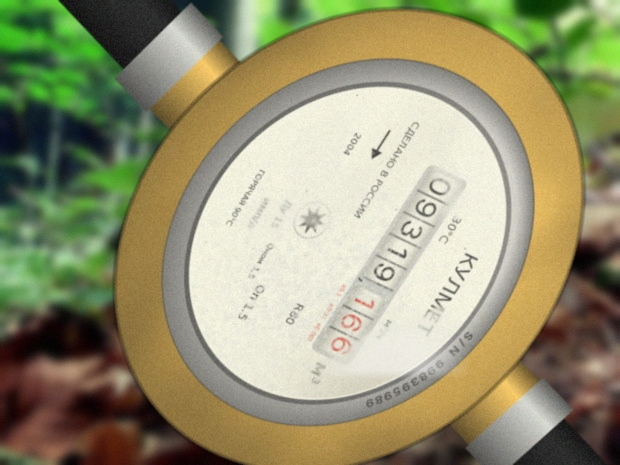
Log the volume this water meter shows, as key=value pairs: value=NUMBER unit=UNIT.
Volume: value=9319.166 unit=m³
